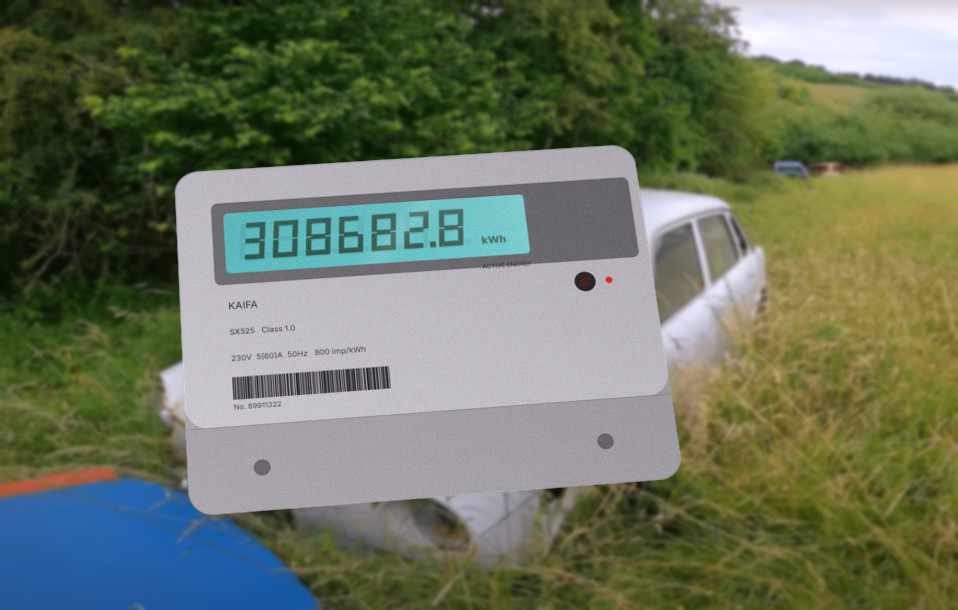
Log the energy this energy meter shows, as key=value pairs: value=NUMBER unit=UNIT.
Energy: value=308682.8 unit=kWh
